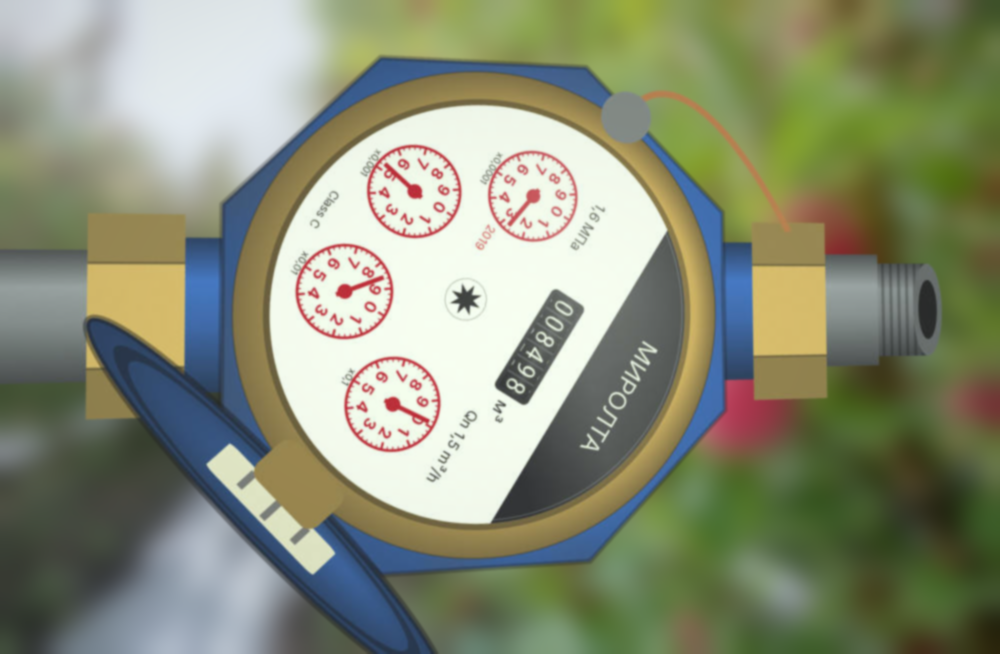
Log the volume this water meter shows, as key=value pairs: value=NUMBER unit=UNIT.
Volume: value=8497.9852 unit=m³
